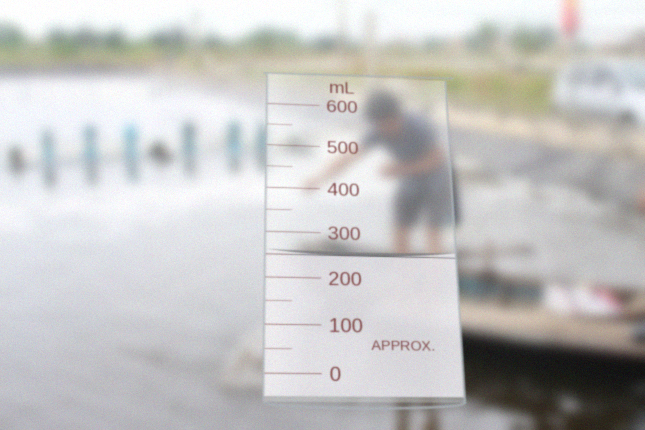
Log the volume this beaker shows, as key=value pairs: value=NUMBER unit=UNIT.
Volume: value=250 unit=mL
